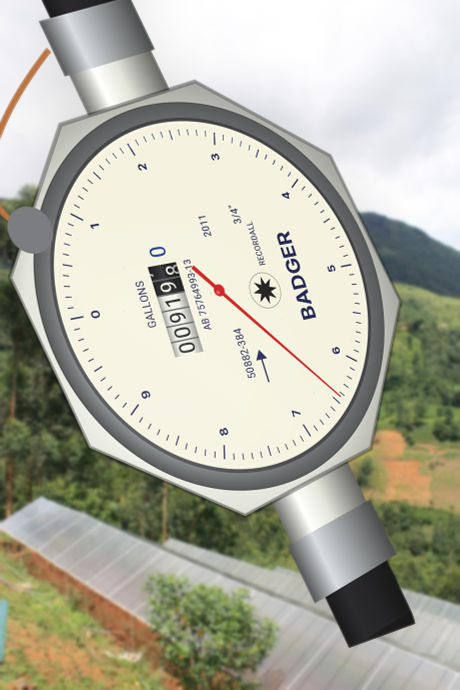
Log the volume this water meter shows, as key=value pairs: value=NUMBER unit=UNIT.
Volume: value=91976.4 unit=gal
